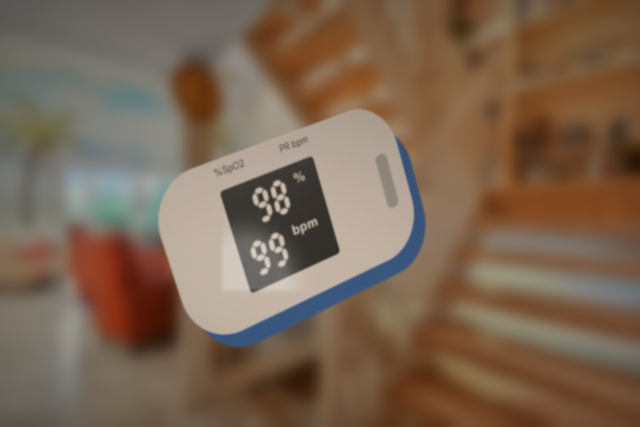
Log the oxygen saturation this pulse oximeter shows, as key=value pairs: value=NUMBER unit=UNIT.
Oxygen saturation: value=98 unit=%
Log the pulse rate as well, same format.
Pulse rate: value=99 unit=bpm
